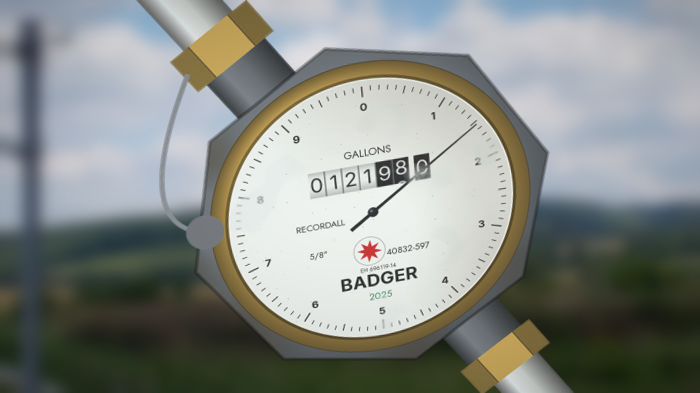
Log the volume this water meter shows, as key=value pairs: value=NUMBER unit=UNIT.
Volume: value=121981.5 unit=gal
